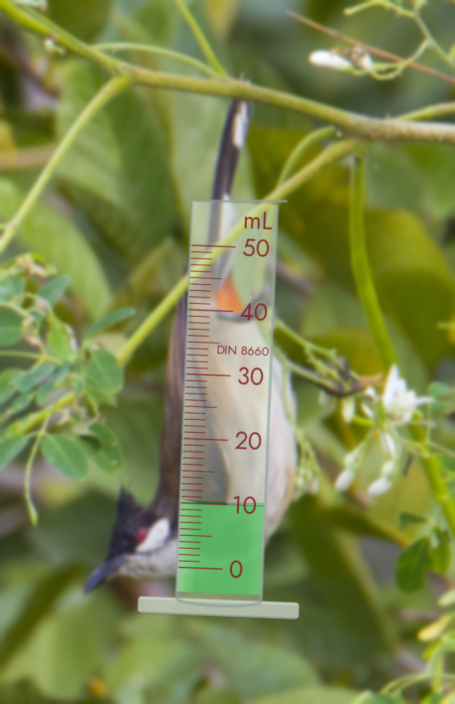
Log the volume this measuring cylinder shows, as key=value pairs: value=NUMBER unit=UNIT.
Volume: value=10 unit=mL
